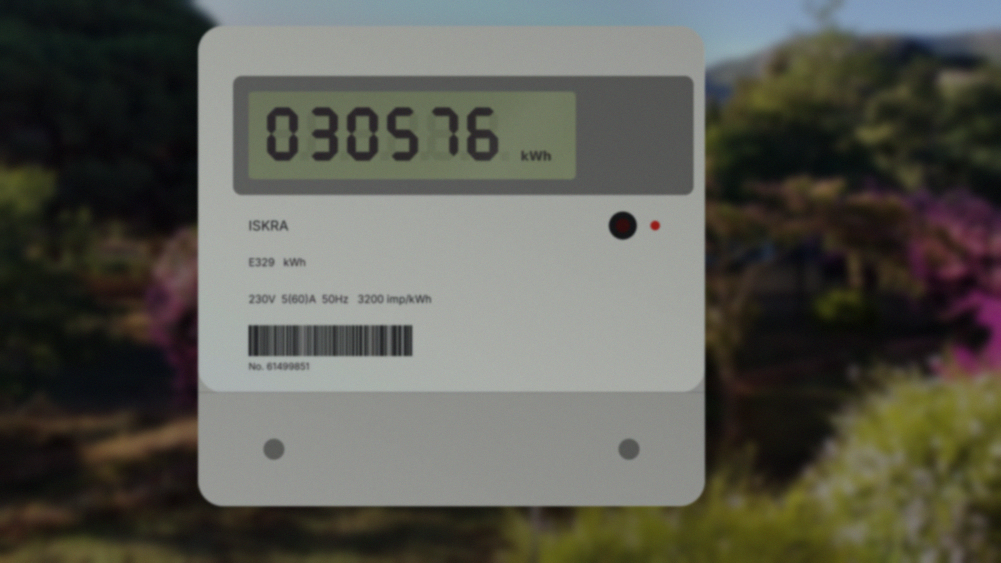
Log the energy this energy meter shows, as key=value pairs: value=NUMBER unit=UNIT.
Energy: value=30576 unit=kWh
